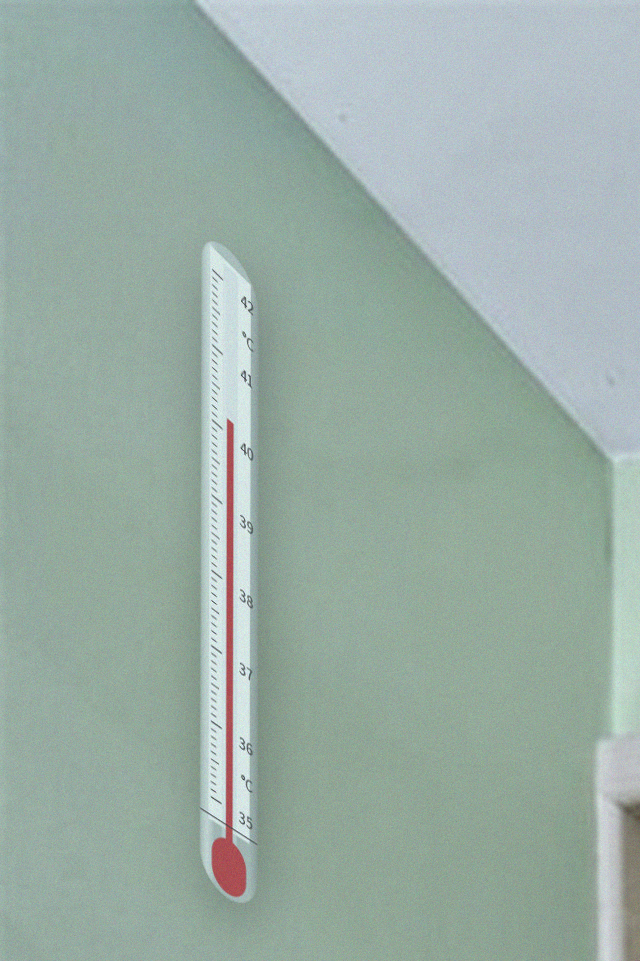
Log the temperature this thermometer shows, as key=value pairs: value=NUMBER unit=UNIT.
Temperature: value=40.2 unit=°C
